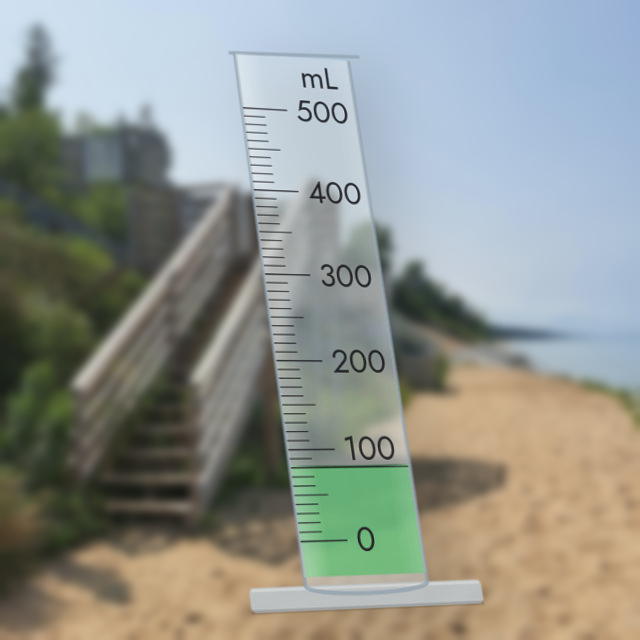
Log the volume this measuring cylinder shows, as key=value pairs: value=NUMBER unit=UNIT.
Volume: value=80 unit=mL
